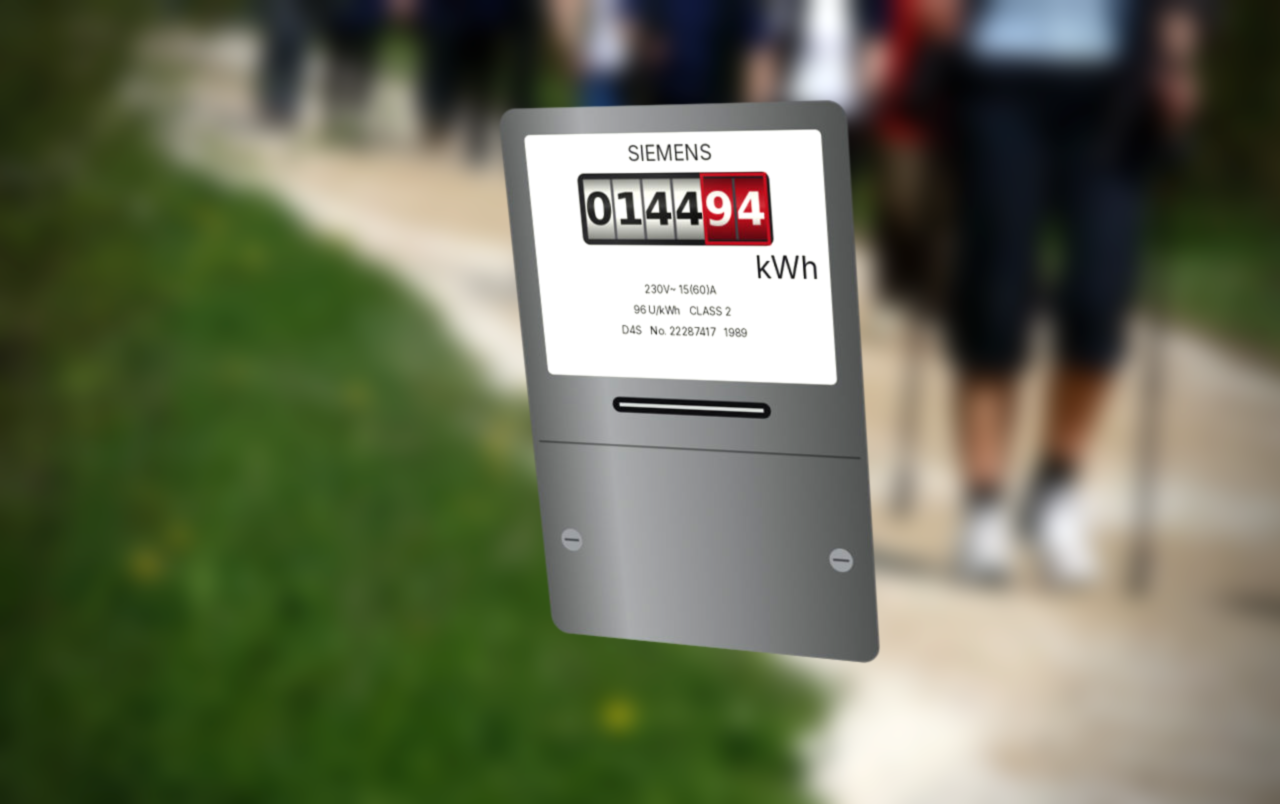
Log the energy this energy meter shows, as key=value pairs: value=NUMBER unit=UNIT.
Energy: value=144.94 unit=kWh
